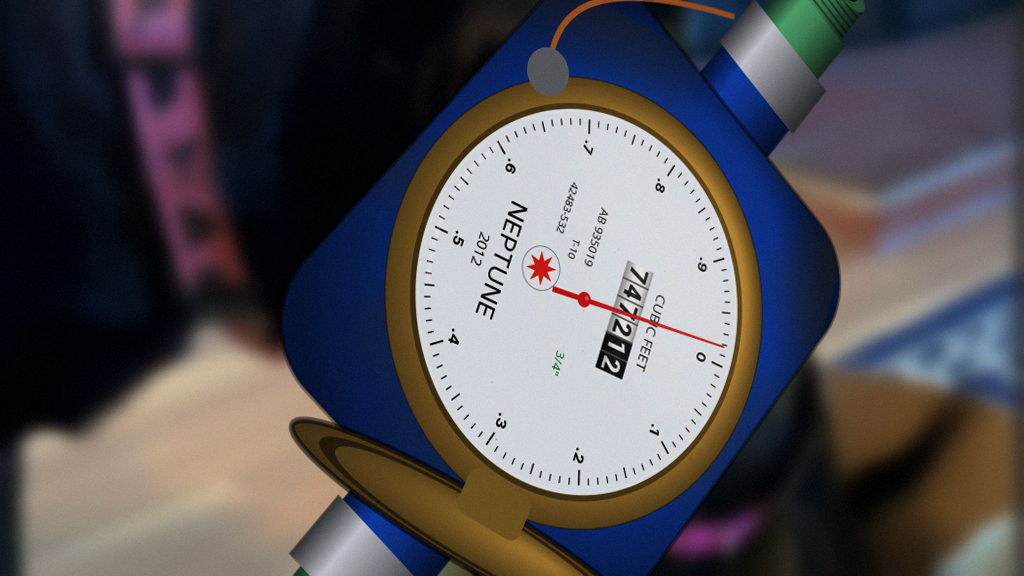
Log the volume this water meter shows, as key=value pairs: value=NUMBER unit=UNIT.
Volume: value=747211.98 unit=ft³
